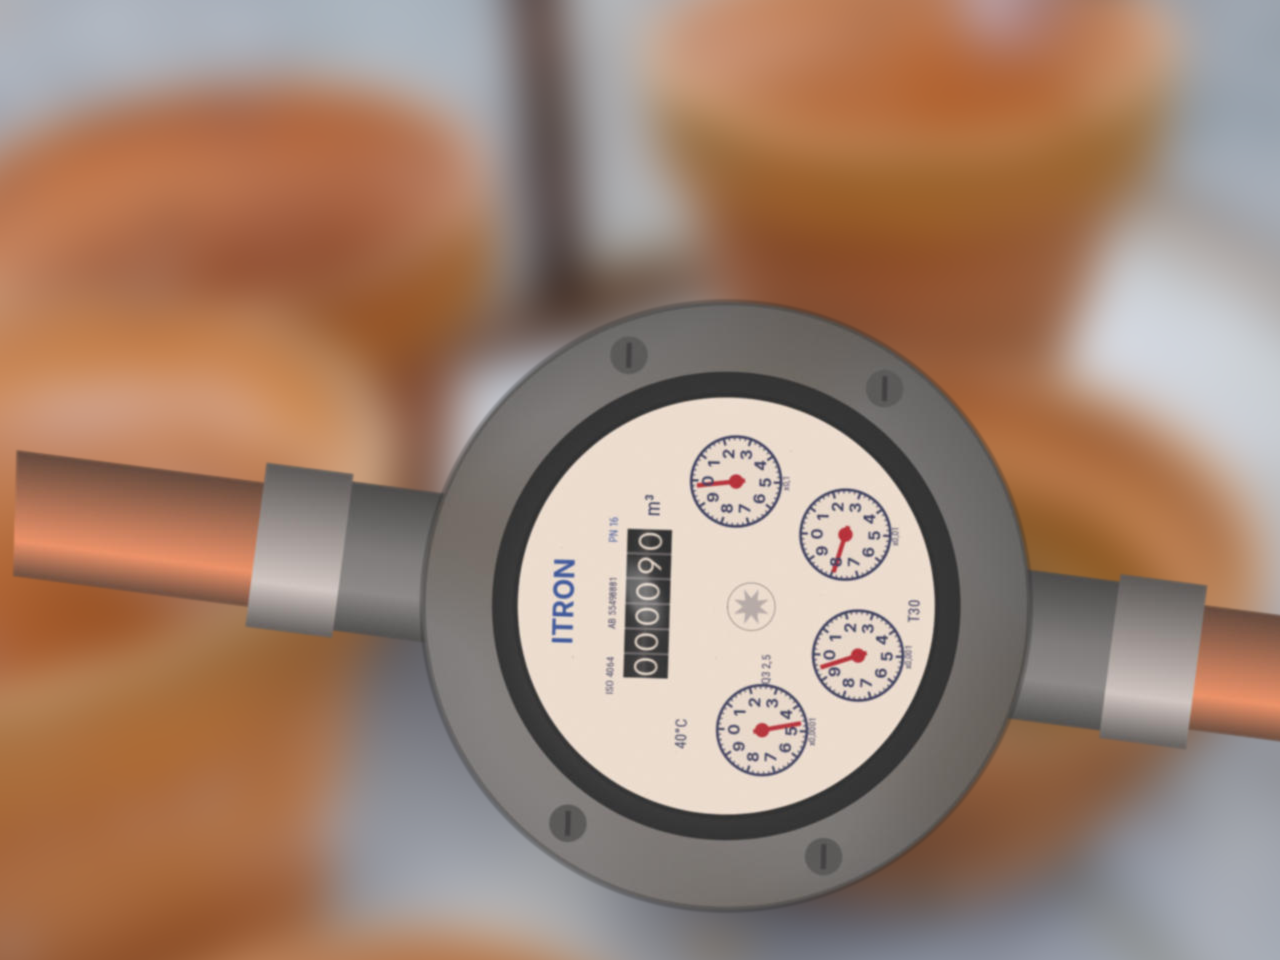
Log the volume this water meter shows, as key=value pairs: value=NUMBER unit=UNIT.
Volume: value=89.9794 unit=m³
